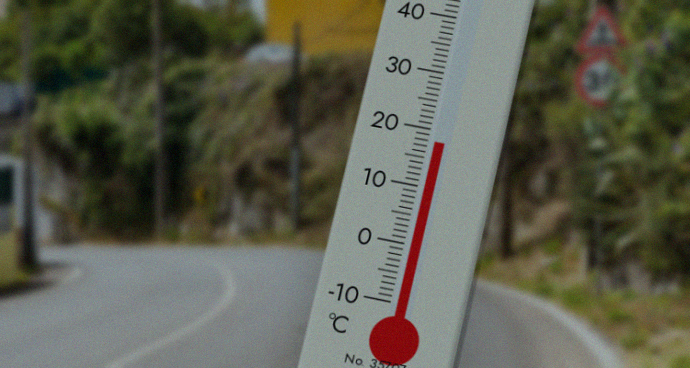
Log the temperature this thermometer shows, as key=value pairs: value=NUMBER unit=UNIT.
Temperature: value=18 unit=°C
